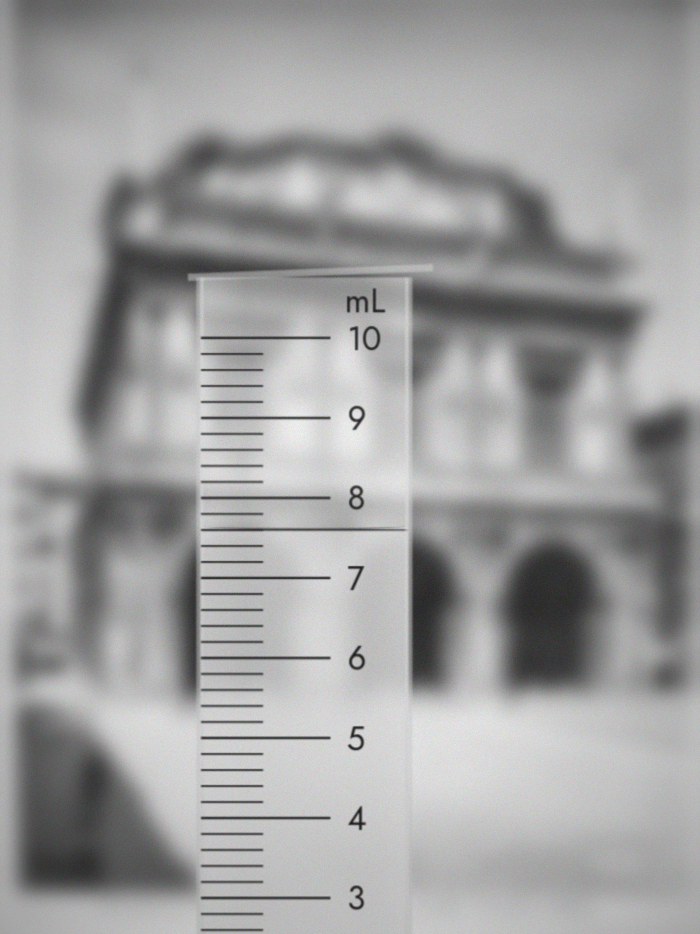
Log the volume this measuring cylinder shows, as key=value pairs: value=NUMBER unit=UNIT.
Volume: value=7.6 unit=mL
